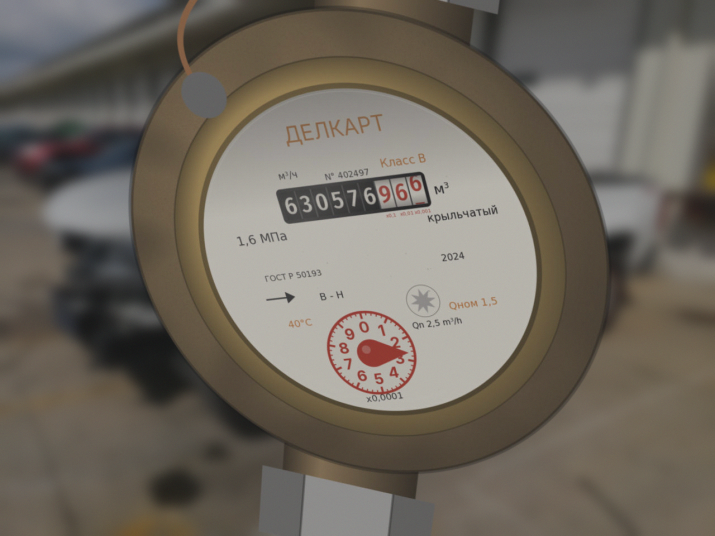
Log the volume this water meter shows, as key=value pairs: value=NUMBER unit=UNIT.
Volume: value=630576.9662 unit=m³
